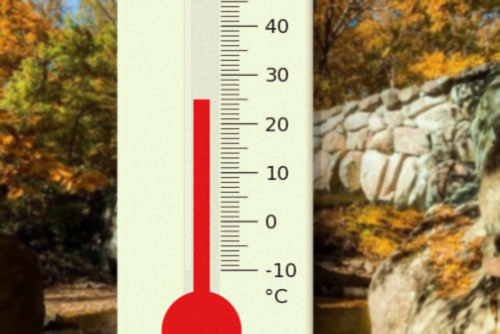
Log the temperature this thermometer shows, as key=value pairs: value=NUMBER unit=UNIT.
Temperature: value=25 unit=°C
